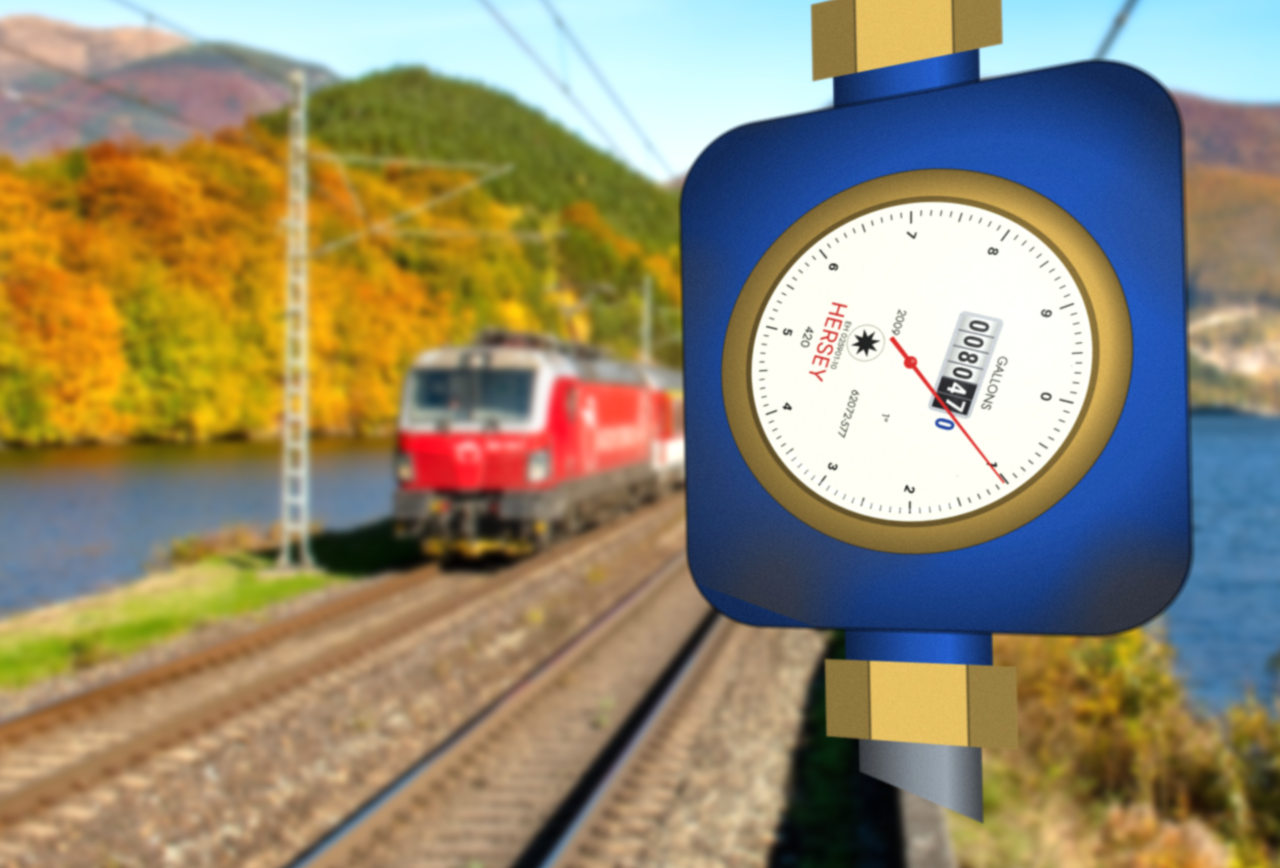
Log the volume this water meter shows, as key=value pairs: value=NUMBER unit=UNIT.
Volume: value=80471.0 unit=gal
